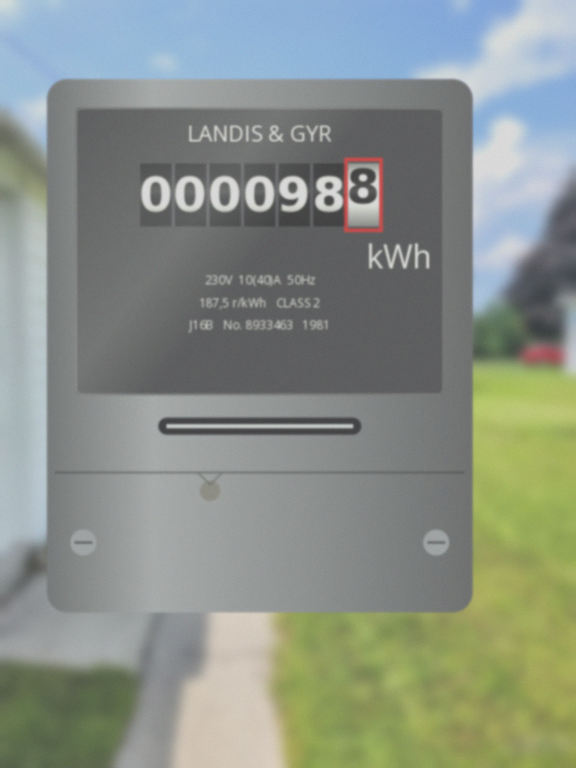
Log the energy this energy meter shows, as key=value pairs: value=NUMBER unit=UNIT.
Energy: value=98.8 unit=kWh
